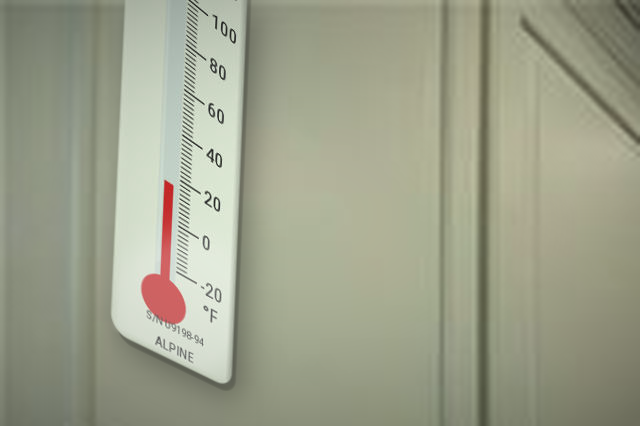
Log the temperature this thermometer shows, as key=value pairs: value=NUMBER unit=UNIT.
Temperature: value=16 unit=°F
